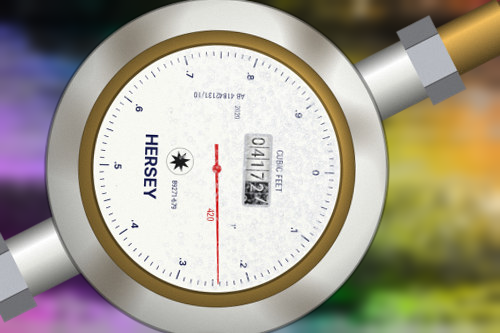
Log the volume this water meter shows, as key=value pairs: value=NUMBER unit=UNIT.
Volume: value=41727.24 unit=ft³
